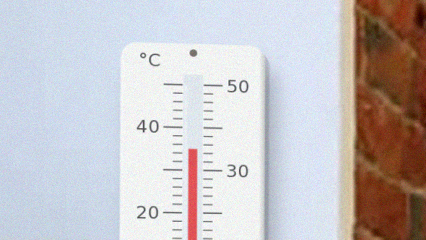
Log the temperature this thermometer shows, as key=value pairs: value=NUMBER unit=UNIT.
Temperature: value=35 unit=°C
